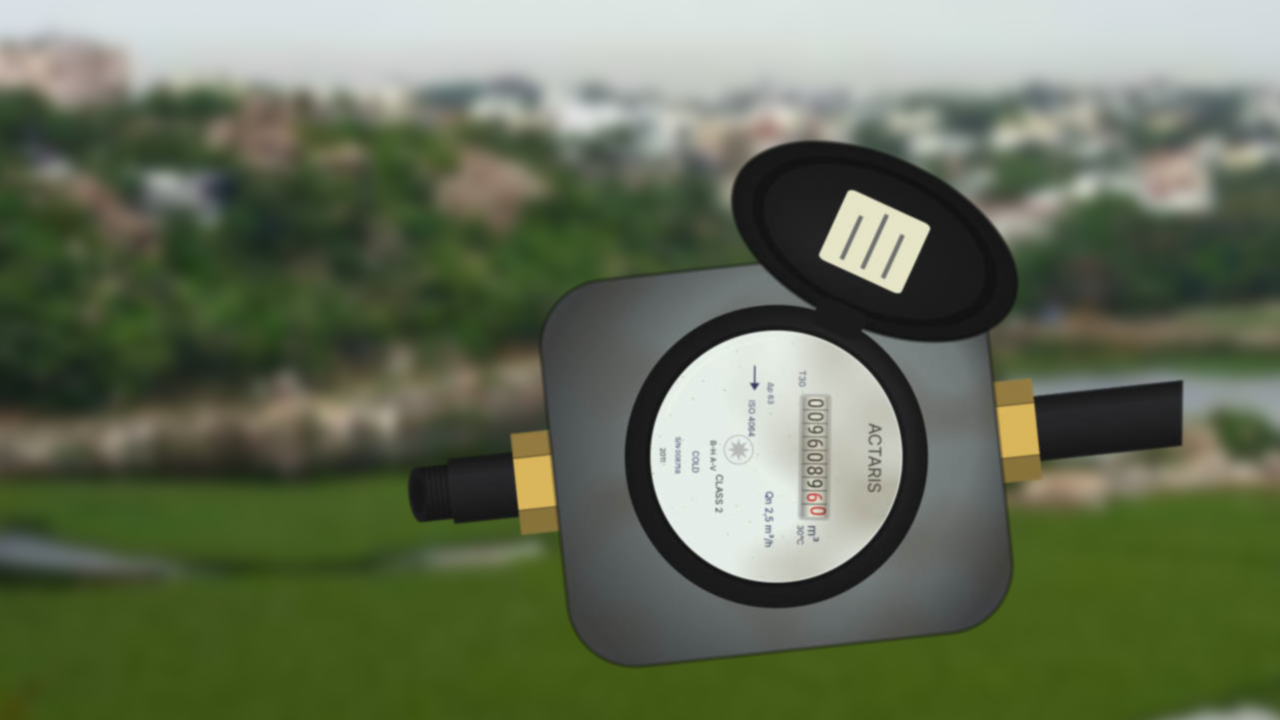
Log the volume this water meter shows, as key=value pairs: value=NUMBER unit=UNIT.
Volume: value=96089.60 unit=m³
